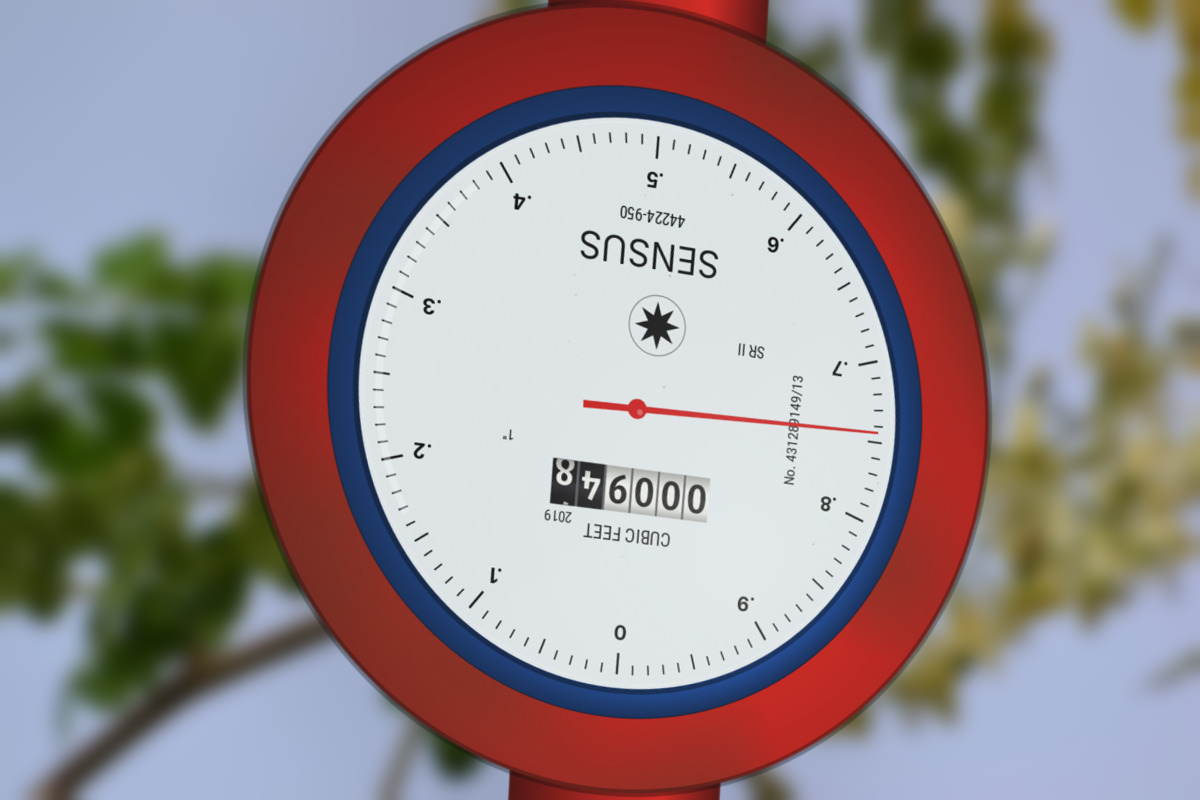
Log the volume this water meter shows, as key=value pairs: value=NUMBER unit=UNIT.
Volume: value=947.74 unit=ft³
